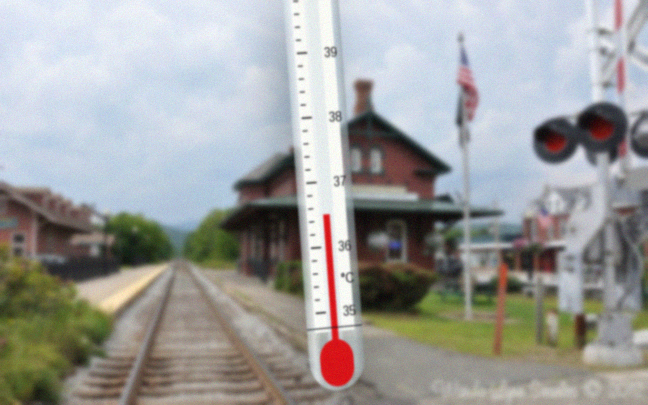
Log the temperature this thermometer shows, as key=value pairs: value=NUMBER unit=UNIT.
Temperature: value=36.5 unit=°C
